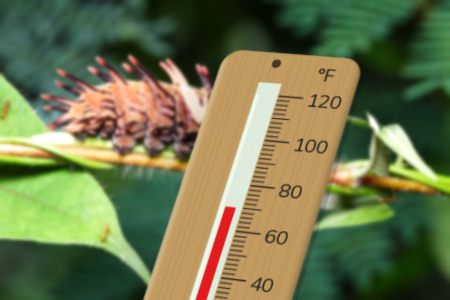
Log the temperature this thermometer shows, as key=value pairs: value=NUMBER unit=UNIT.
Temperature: value=70 unit=°F
